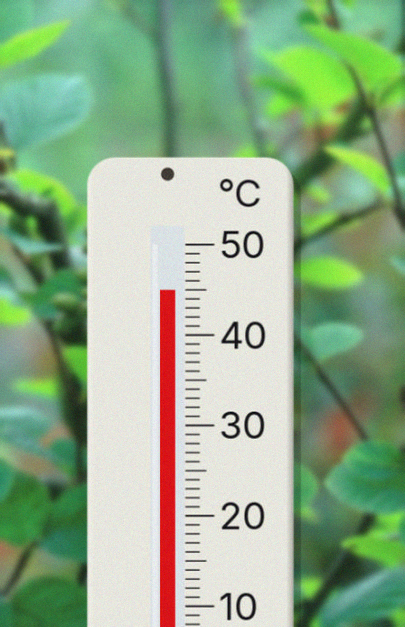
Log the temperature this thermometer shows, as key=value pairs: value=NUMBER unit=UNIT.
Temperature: value=45 unit=°C
